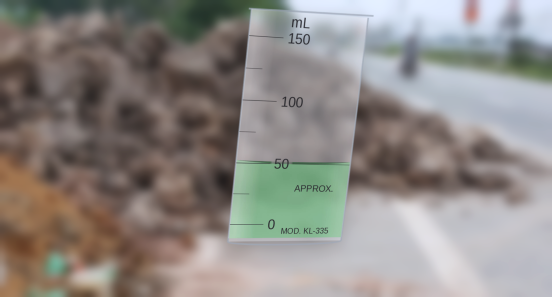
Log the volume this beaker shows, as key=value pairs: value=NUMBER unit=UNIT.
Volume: value=50 unit=mL
